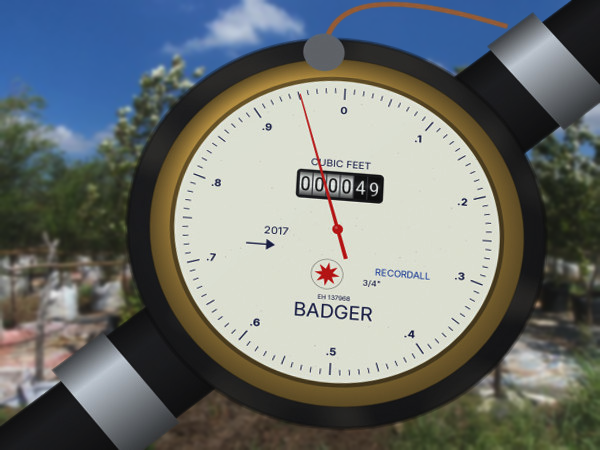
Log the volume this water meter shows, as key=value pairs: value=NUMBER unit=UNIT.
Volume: value=48.95 unit=ft³
